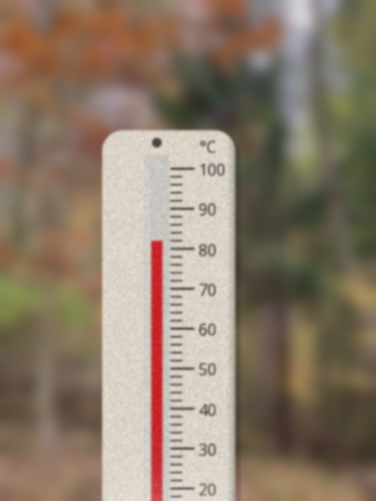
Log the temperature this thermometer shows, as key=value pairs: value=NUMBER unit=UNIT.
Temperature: value=82 unit=°C
